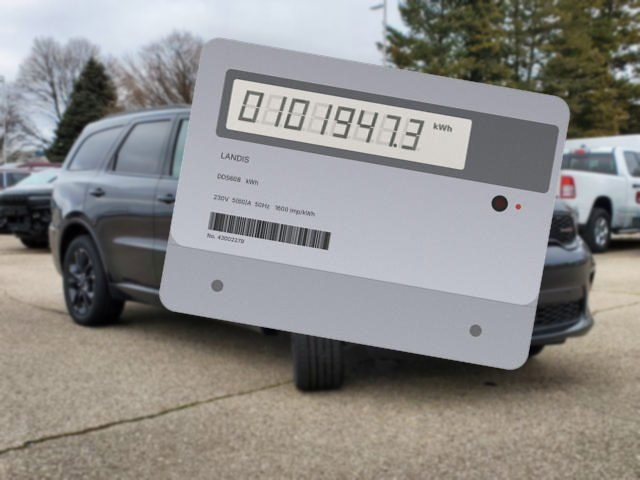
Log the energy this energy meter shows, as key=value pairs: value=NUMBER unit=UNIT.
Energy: value=101947.3 unit=kWh
